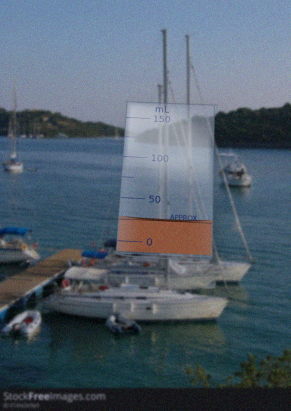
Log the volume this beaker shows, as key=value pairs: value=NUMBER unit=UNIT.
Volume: value=25 unit=mL
